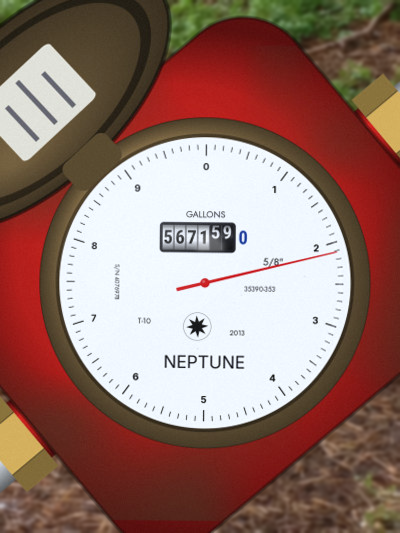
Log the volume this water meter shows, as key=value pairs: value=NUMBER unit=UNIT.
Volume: value=5671592.1 unit=gal
